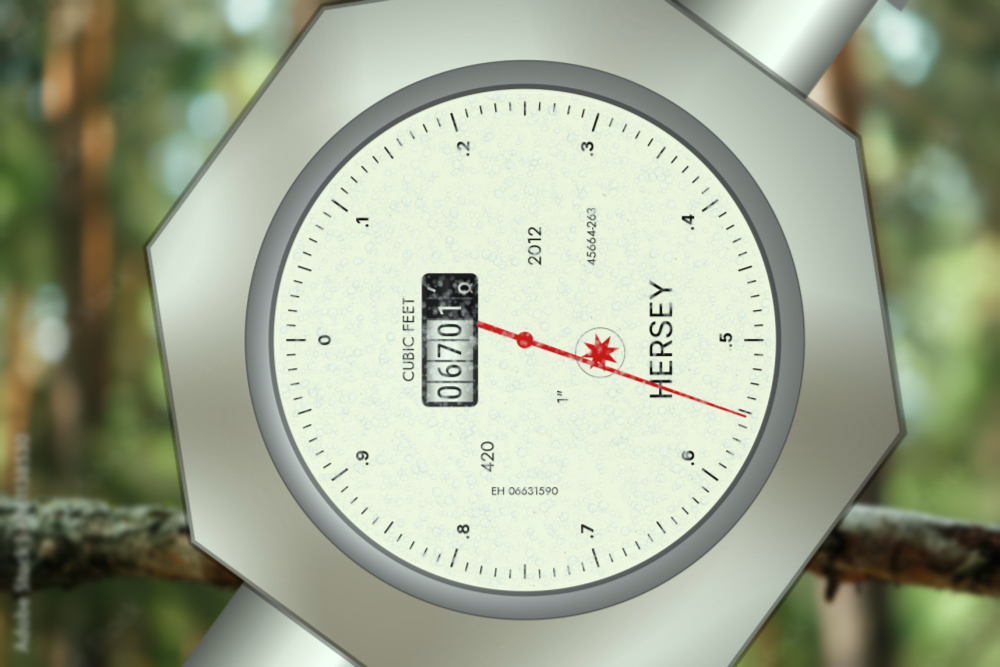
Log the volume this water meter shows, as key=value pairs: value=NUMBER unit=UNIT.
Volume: value=67017.55 unit=ft³
